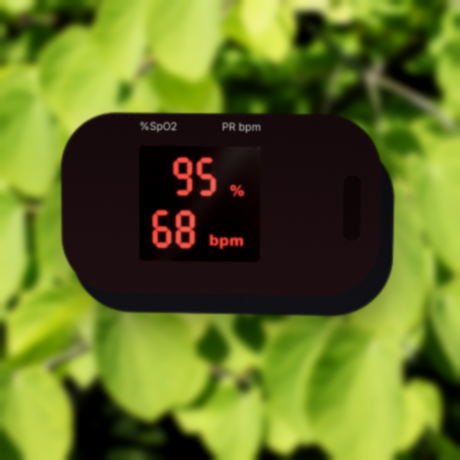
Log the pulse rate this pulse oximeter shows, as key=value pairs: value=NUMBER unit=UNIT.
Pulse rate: value=68 unit=bpm
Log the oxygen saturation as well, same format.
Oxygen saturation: value=95 unit=%
